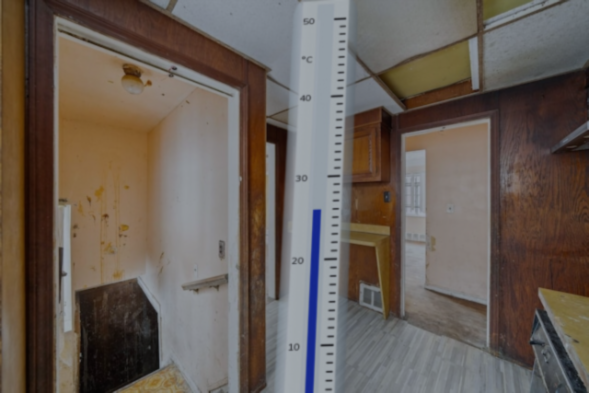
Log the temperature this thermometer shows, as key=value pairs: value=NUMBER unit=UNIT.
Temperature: value=26 unit=°C
